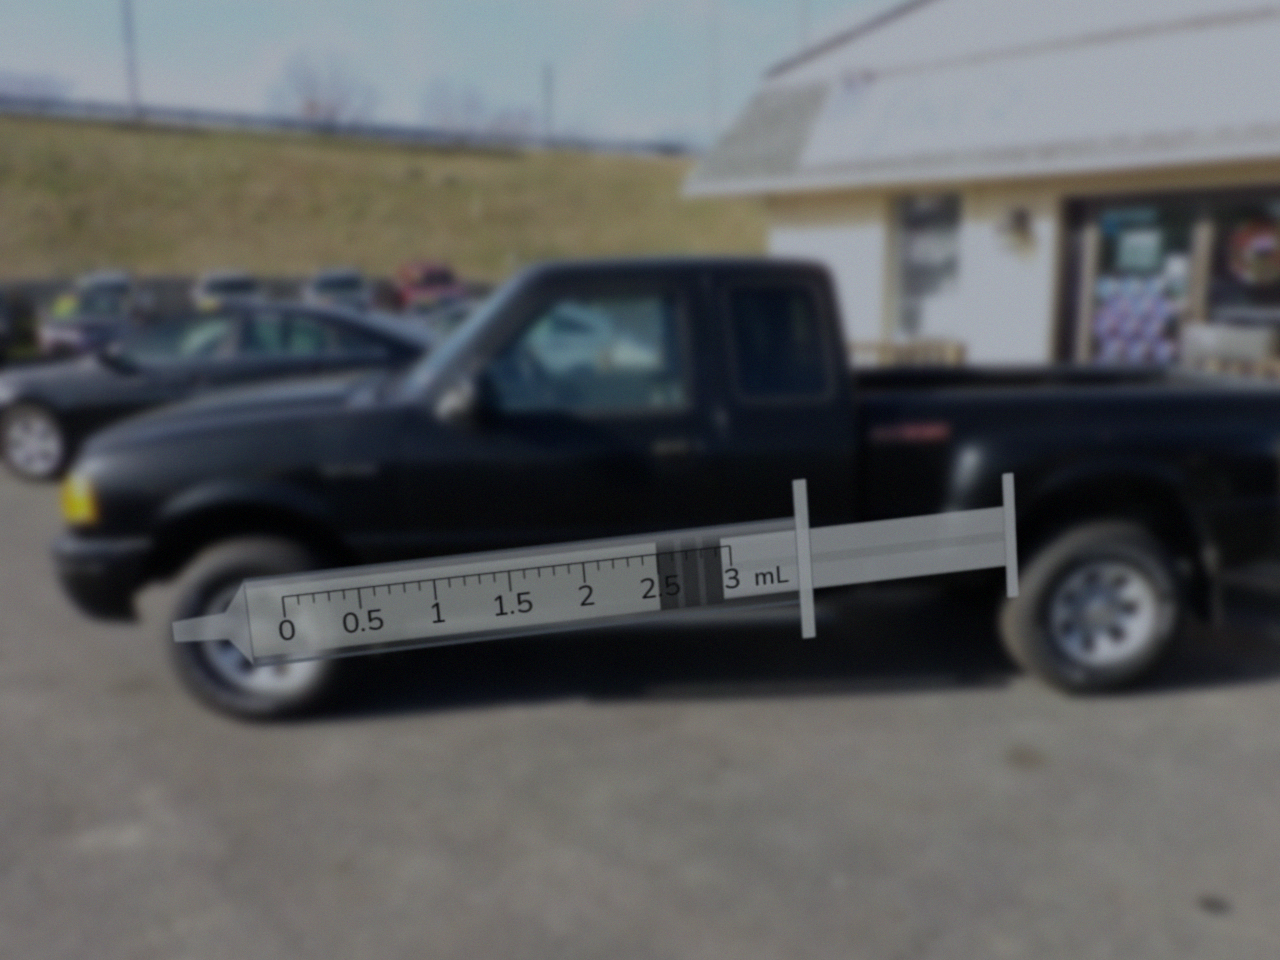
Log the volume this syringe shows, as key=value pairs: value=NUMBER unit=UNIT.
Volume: value=2.5 unit=mL
